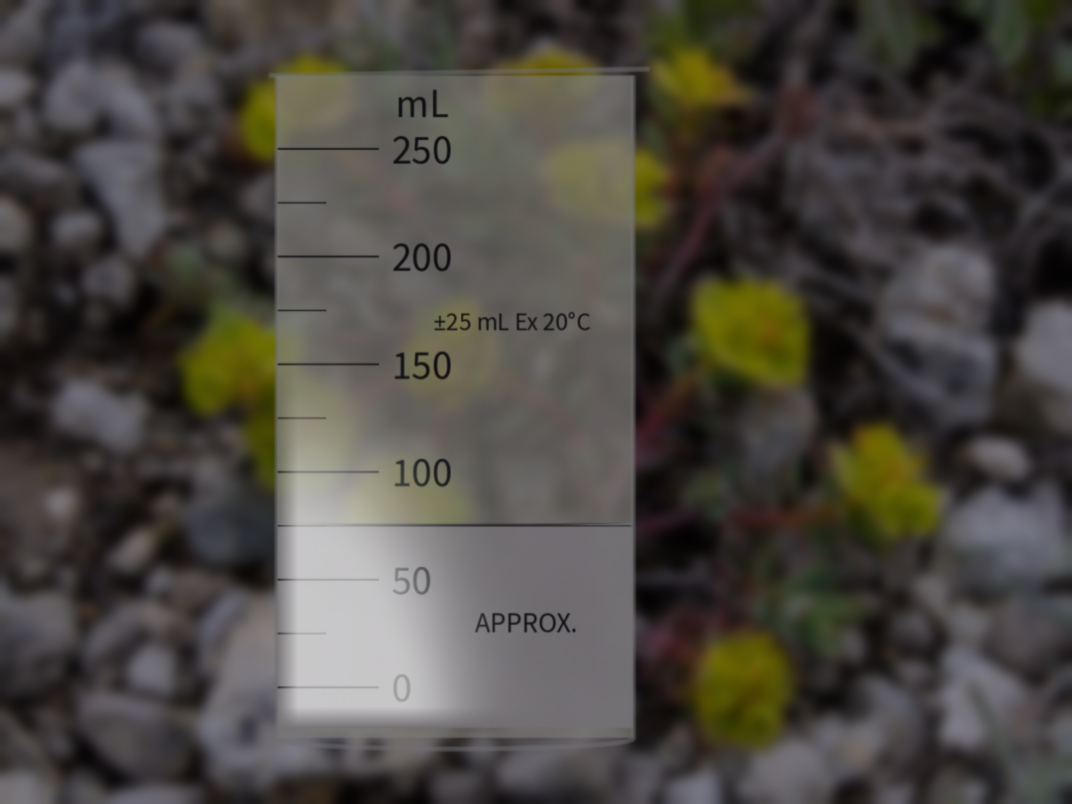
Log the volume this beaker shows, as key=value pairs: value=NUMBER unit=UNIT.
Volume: value=75 unit=mL
